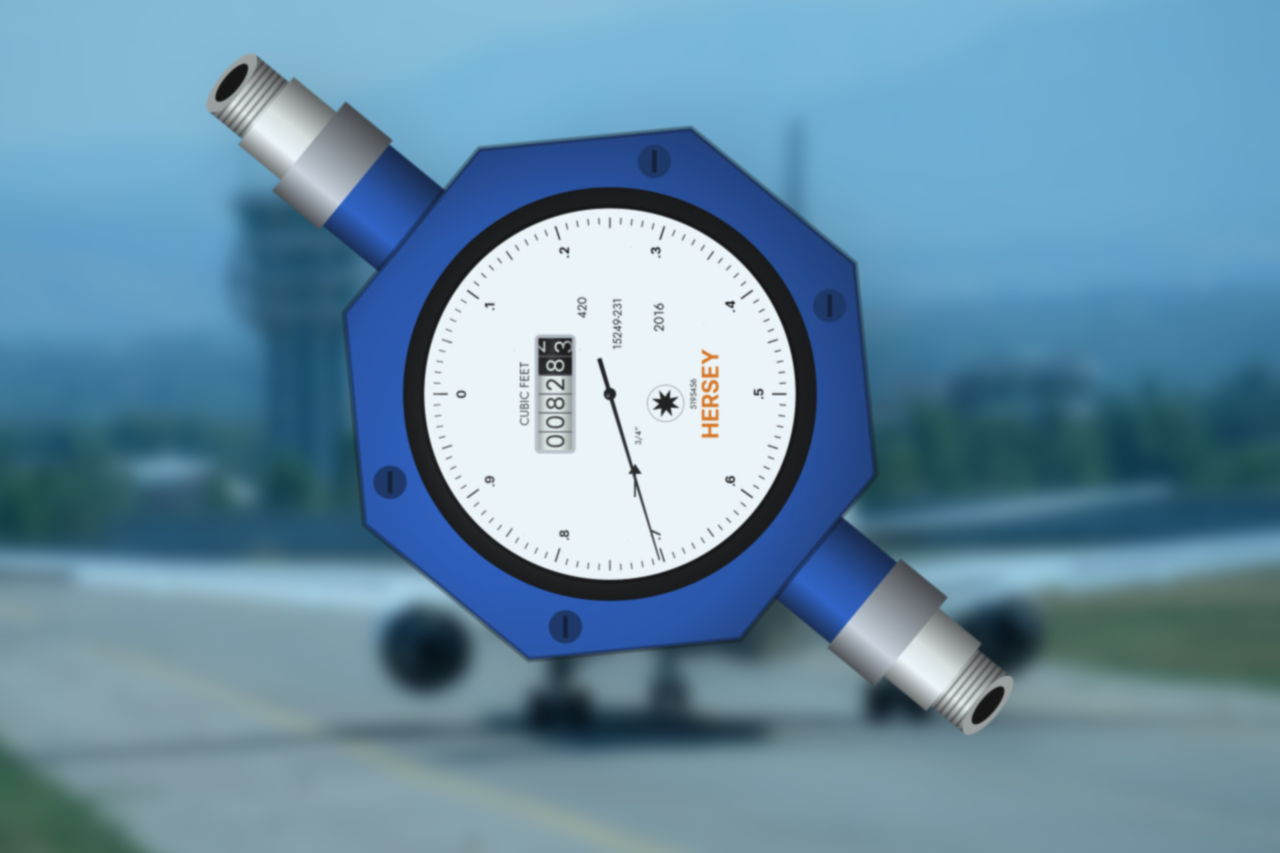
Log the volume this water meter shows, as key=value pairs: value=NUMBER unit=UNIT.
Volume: value=8282.70 unit=ft³
